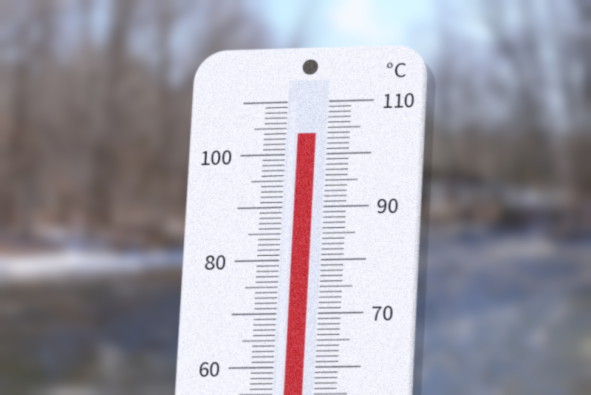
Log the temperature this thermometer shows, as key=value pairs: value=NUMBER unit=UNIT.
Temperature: value=104 unit=°C
